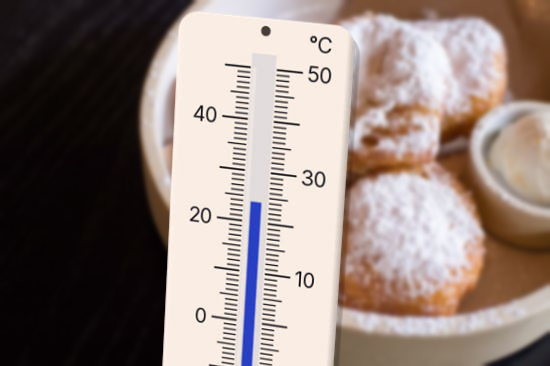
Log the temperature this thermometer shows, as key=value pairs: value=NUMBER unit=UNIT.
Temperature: value=24 unit=°C
